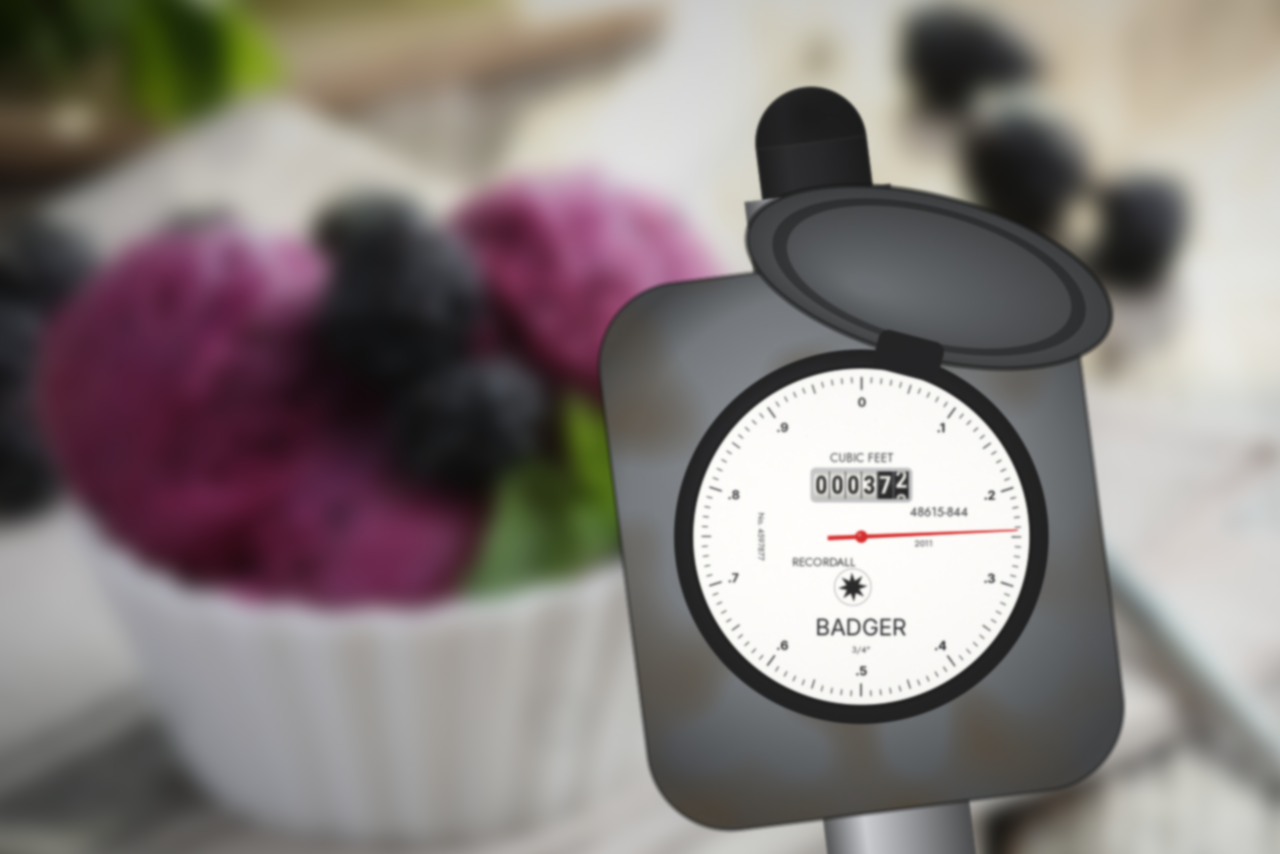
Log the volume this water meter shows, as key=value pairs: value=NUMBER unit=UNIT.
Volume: value=372.24 unit=ft³
